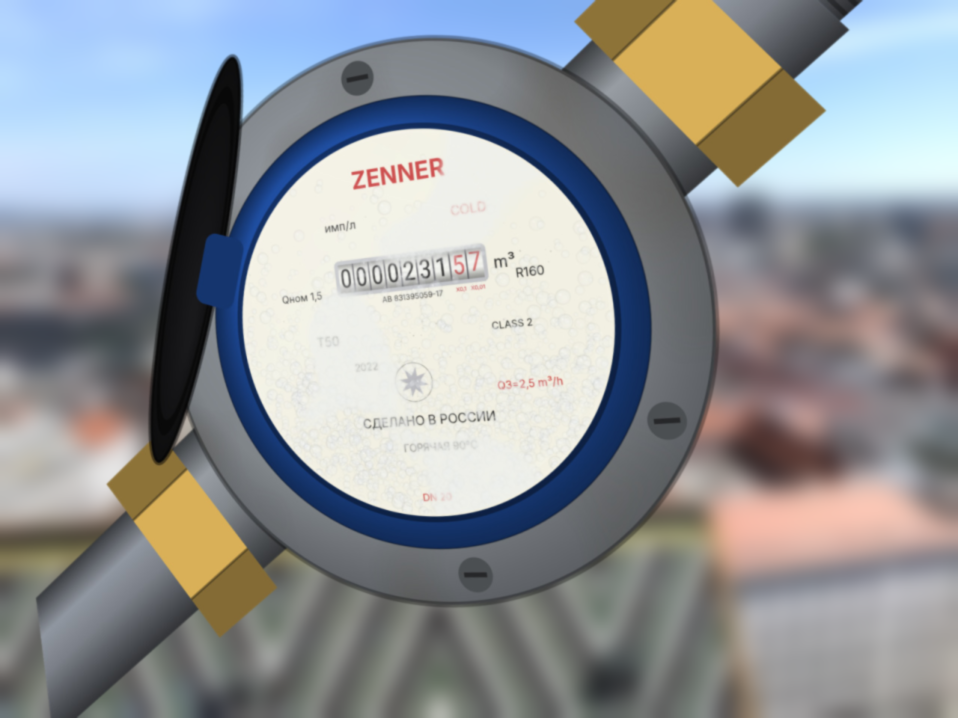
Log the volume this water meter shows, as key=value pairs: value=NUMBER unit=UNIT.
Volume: value=231.57 unit=m³
